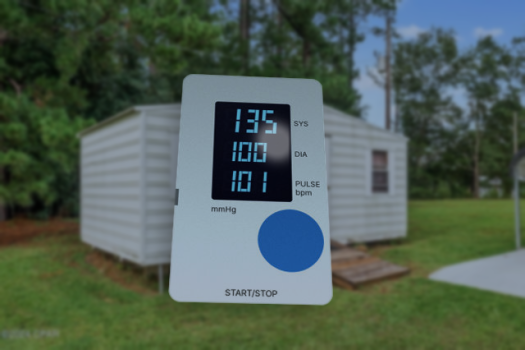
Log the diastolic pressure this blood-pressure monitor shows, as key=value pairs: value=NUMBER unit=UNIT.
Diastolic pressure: value=100 unit=mmHg
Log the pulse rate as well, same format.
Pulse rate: value=101 unit=bpm
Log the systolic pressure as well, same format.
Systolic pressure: value=135 unit=mmHg
